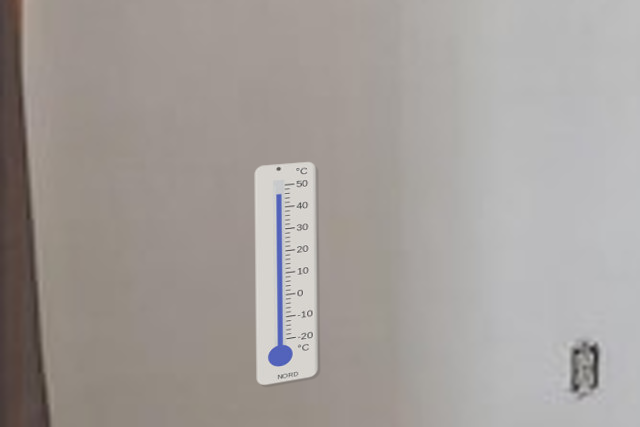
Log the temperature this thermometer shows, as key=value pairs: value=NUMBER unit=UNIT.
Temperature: value=46 unit=°C
